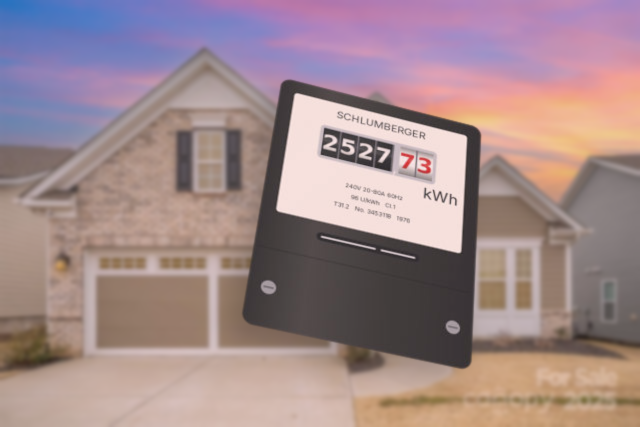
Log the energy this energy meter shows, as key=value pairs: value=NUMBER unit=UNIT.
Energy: value=2527.73 unit=kWh
